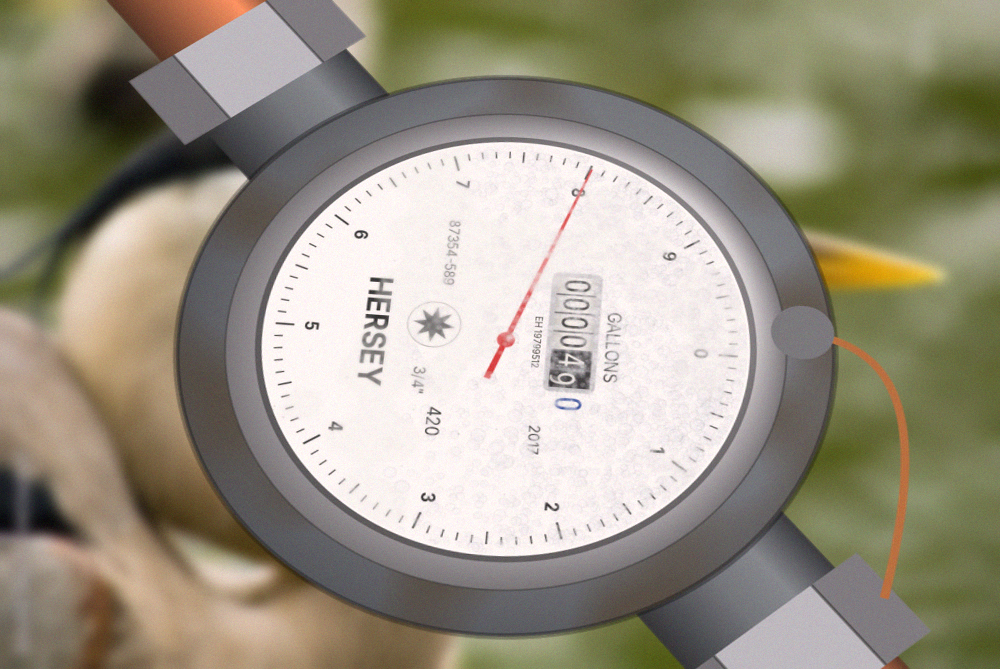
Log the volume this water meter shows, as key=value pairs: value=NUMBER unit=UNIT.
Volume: value=488.0 unit=gal
